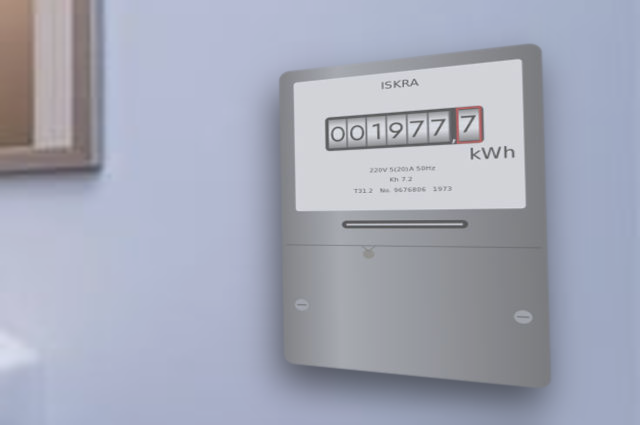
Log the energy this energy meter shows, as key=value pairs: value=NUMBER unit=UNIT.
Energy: value=1977.7 unit=kWh
